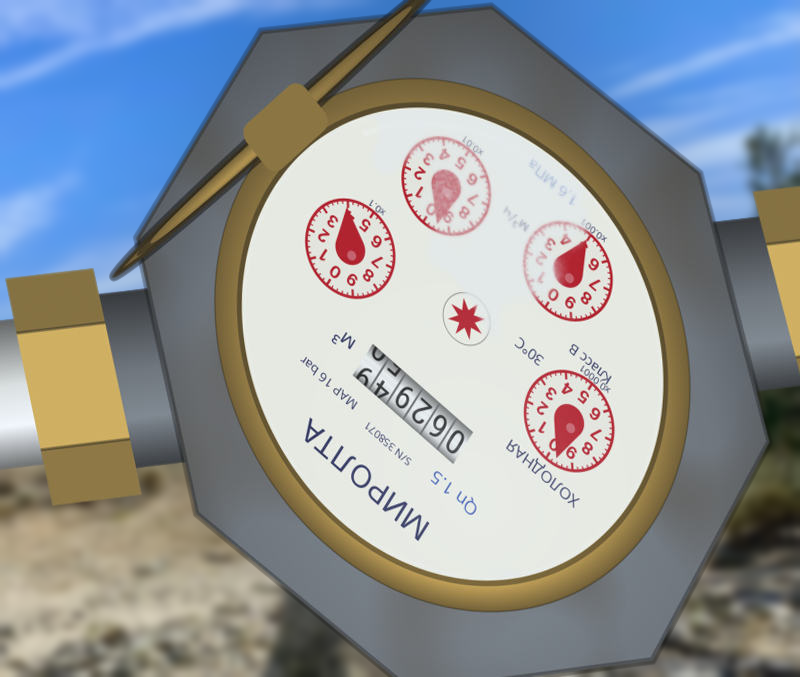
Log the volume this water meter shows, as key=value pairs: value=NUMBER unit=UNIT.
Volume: value=62949.3949 unit=m³
